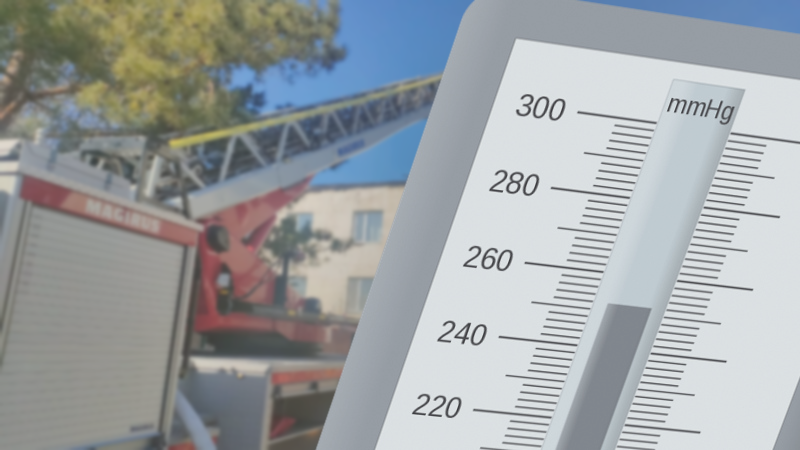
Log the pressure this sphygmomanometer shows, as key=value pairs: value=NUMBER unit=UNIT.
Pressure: value=252 unit=mmHg
